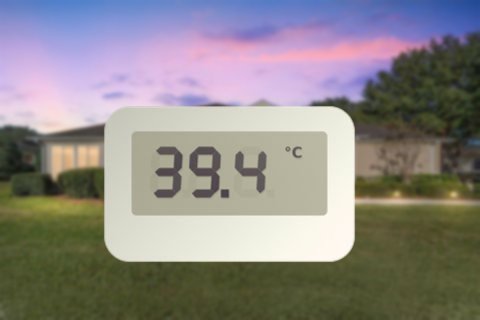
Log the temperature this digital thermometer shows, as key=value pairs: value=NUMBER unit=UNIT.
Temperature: value=39.4 unit=°C
